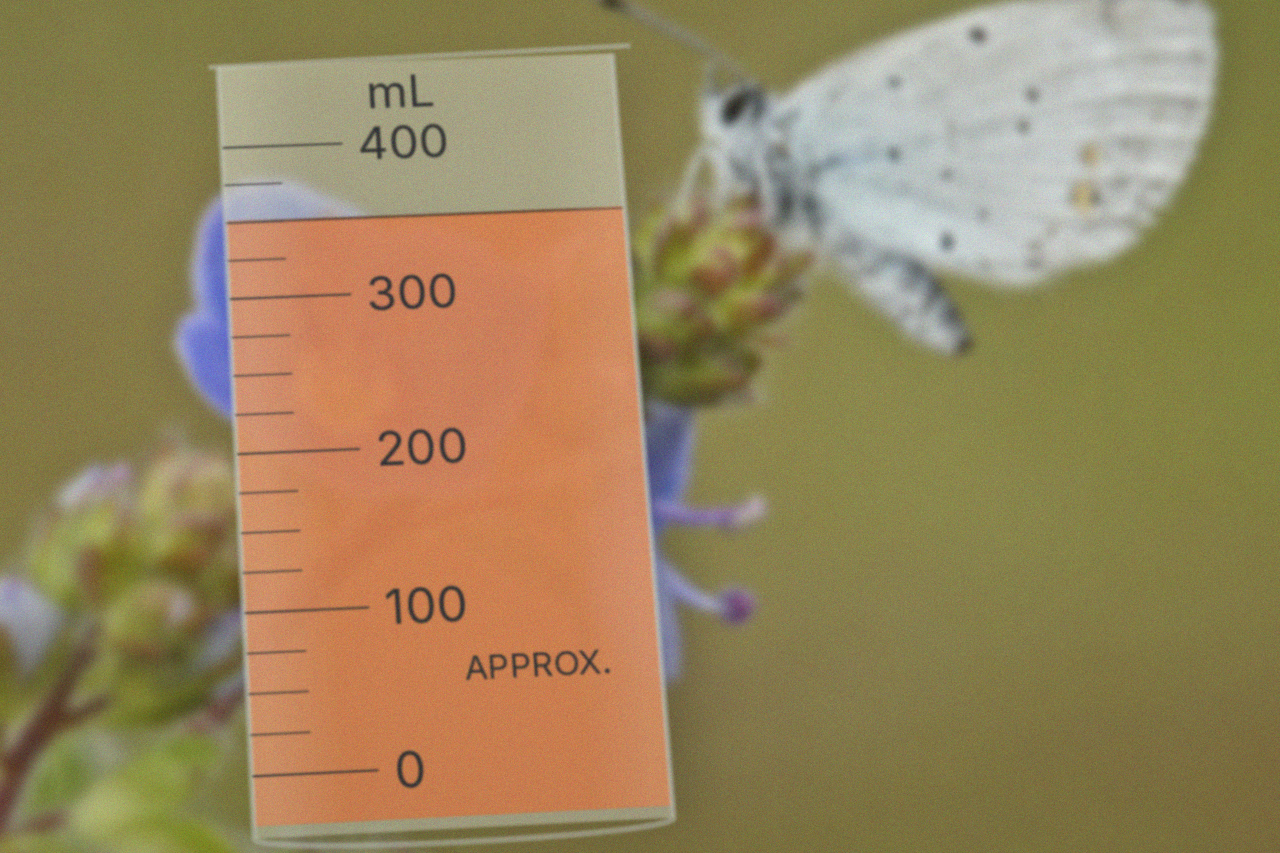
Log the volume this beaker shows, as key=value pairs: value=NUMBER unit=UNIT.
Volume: value=350 unit=mL
